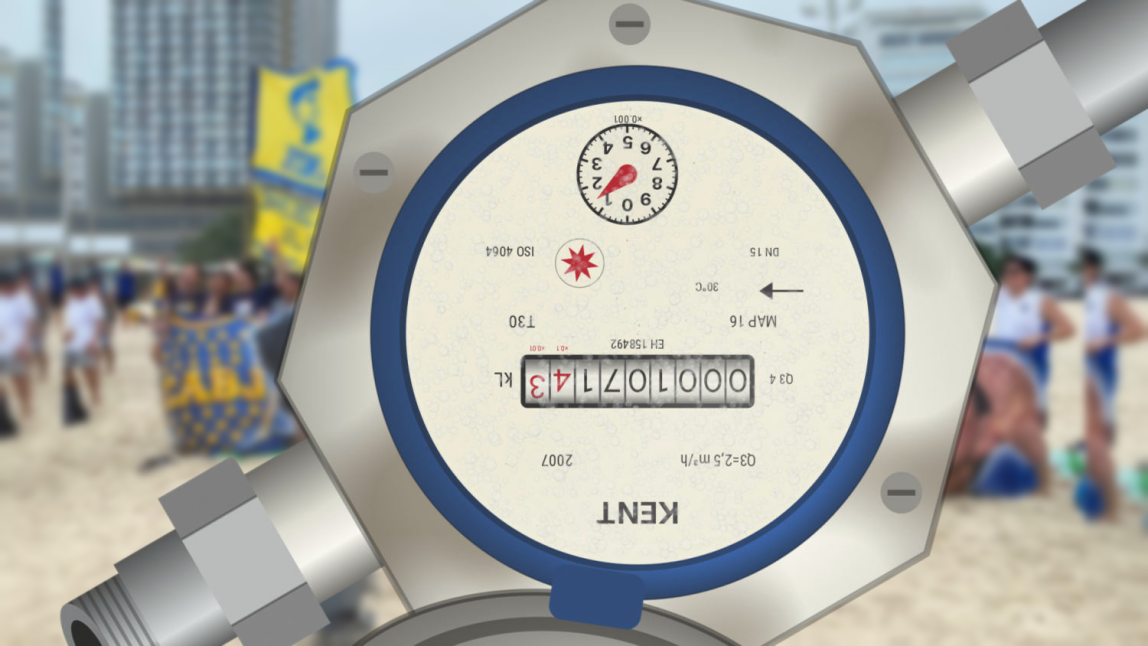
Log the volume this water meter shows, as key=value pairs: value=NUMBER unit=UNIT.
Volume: value=1071.431 unit=kL
